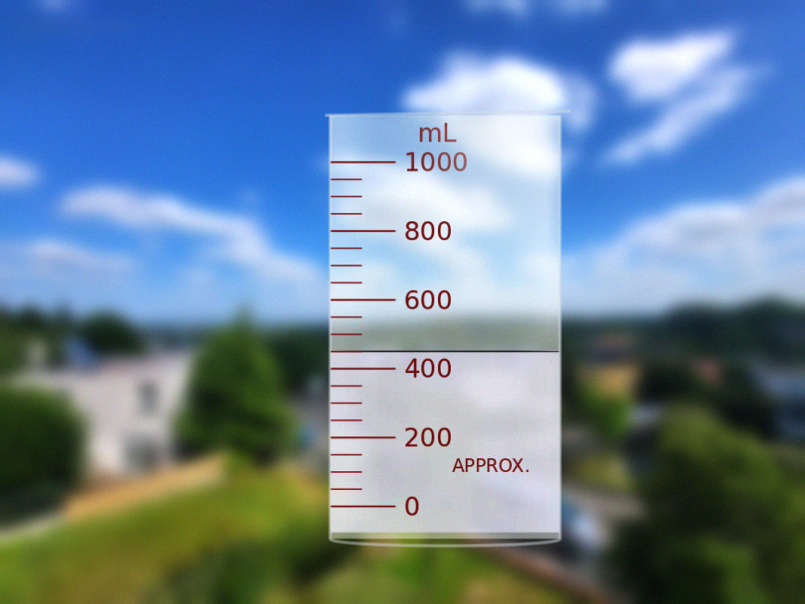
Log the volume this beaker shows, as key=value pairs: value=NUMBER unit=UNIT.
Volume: value=450 unit=mL
